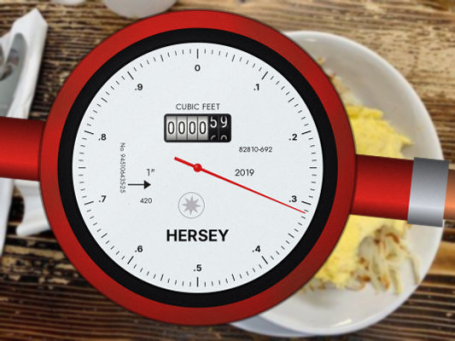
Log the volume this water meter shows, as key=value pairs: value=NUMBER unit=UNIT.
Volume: value=59.31 unit=ft³
